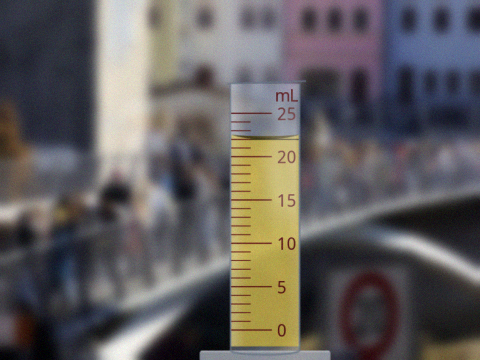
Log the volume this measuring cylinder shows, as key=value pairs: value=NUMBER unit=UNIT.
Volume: value=22 unit=mL
